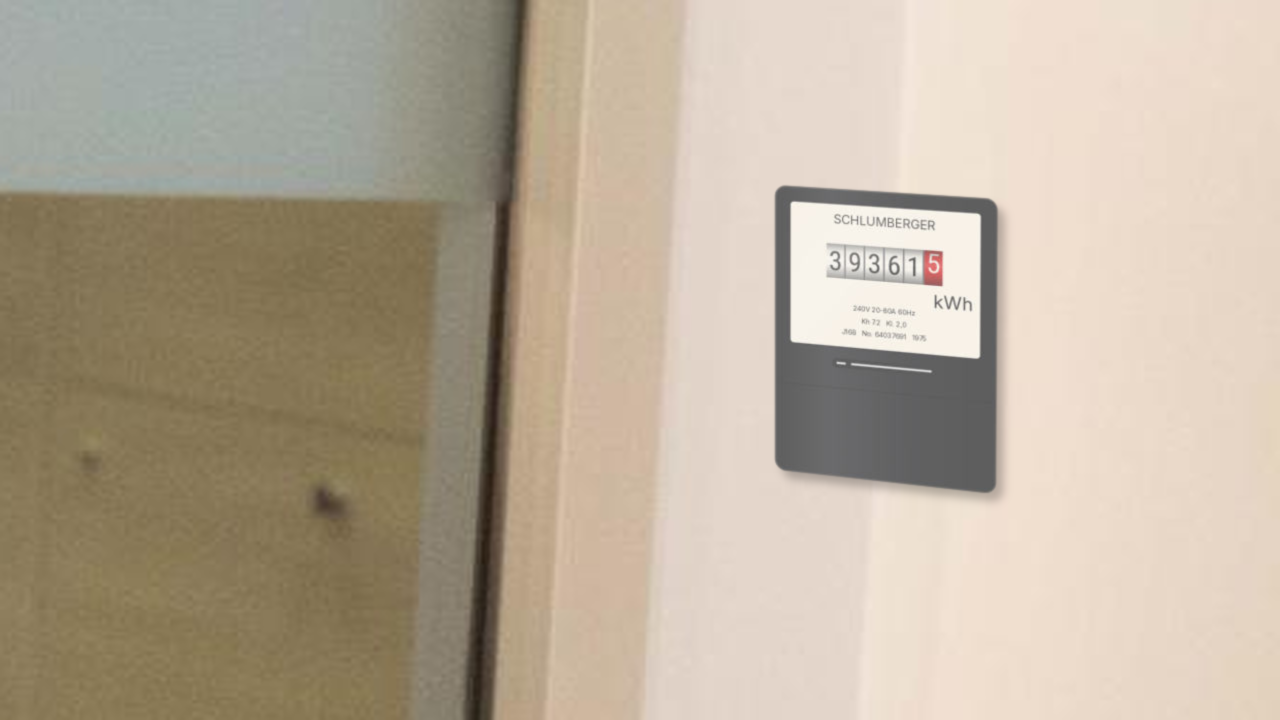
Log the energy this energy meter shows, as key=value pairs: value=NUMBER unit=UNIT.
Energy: value=39361.5 unit=kWh
